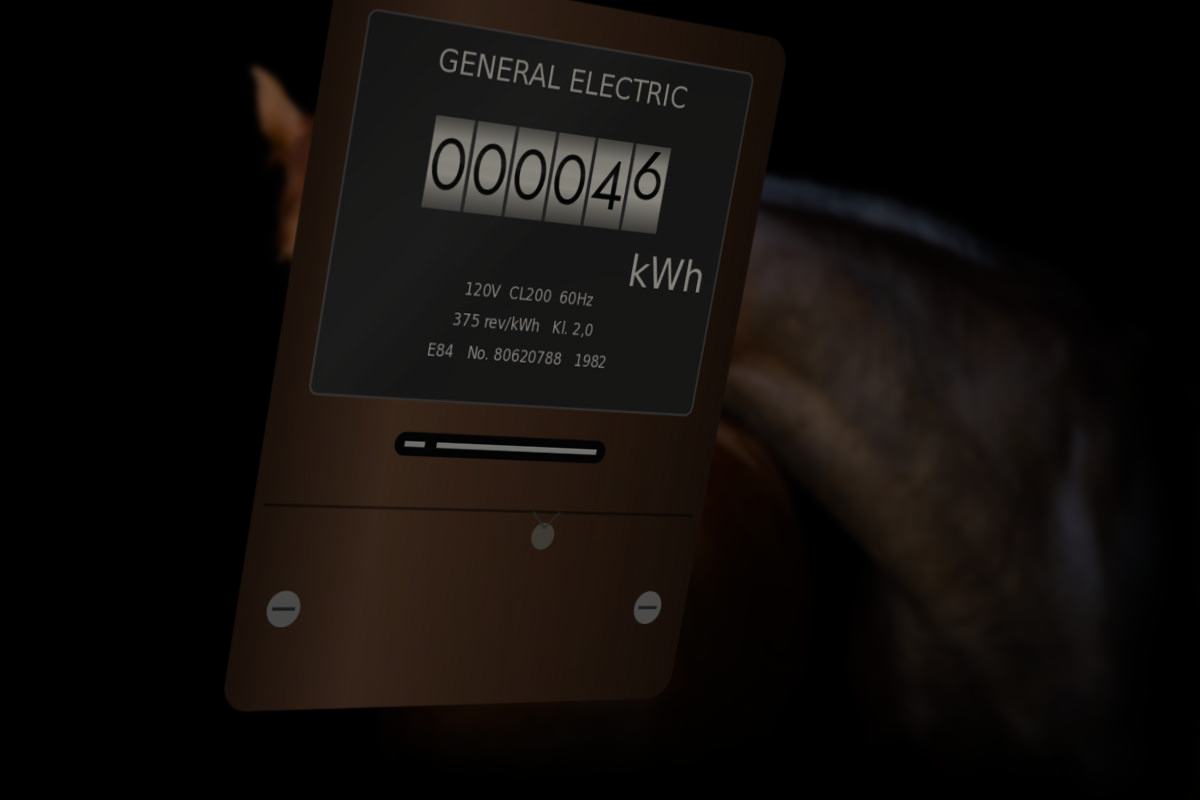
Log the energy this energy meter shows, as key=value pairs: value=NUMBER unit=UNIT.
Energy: value=46 unit=kWh
